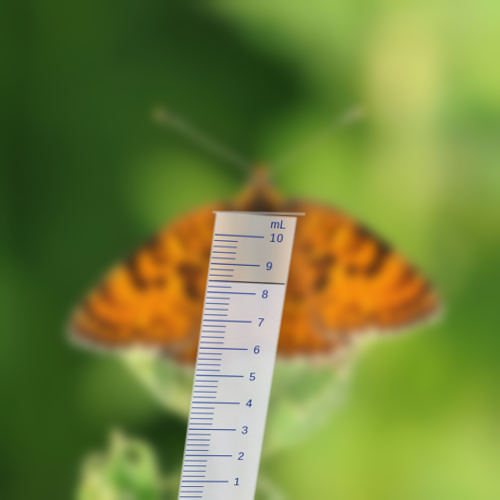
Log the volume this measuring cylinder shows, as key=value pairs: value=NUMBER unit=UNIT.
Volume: value=8.4 unit=mL
